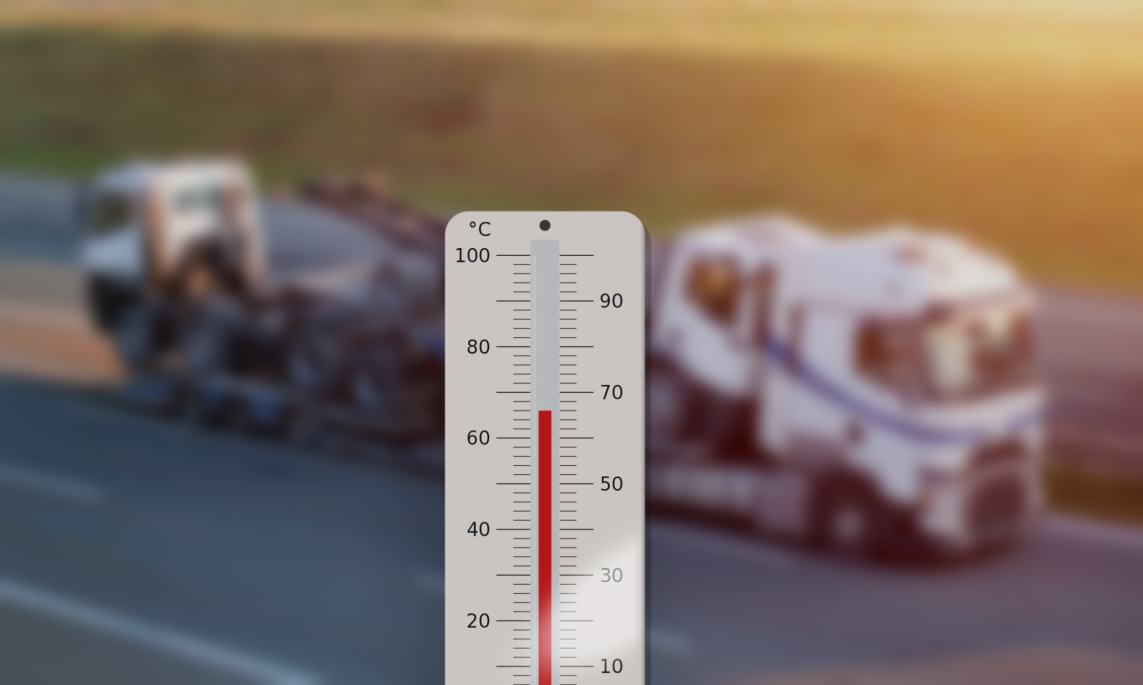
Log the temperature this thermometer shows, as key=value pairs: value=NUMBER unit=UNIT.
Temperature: value=66 unit=°C
